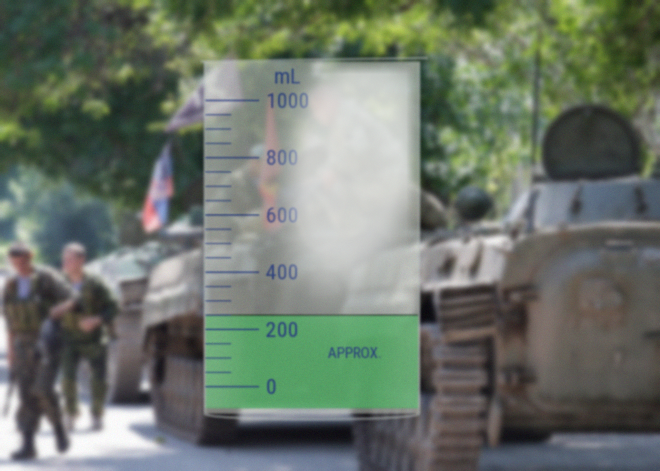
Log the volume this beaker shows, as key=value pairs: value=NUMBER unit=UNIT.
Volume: value=250 unit=mL
